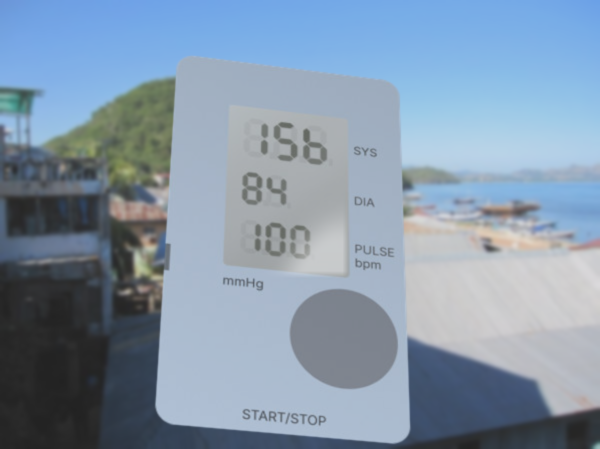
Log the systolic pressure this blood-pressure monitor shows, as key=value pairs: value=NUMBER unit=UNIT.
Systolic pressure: value=156 unit=mmHg
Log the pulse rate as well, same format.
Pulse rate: value=100 unit=bpm
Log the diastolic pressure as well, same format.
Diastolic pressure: value=84 unit=mmHg
